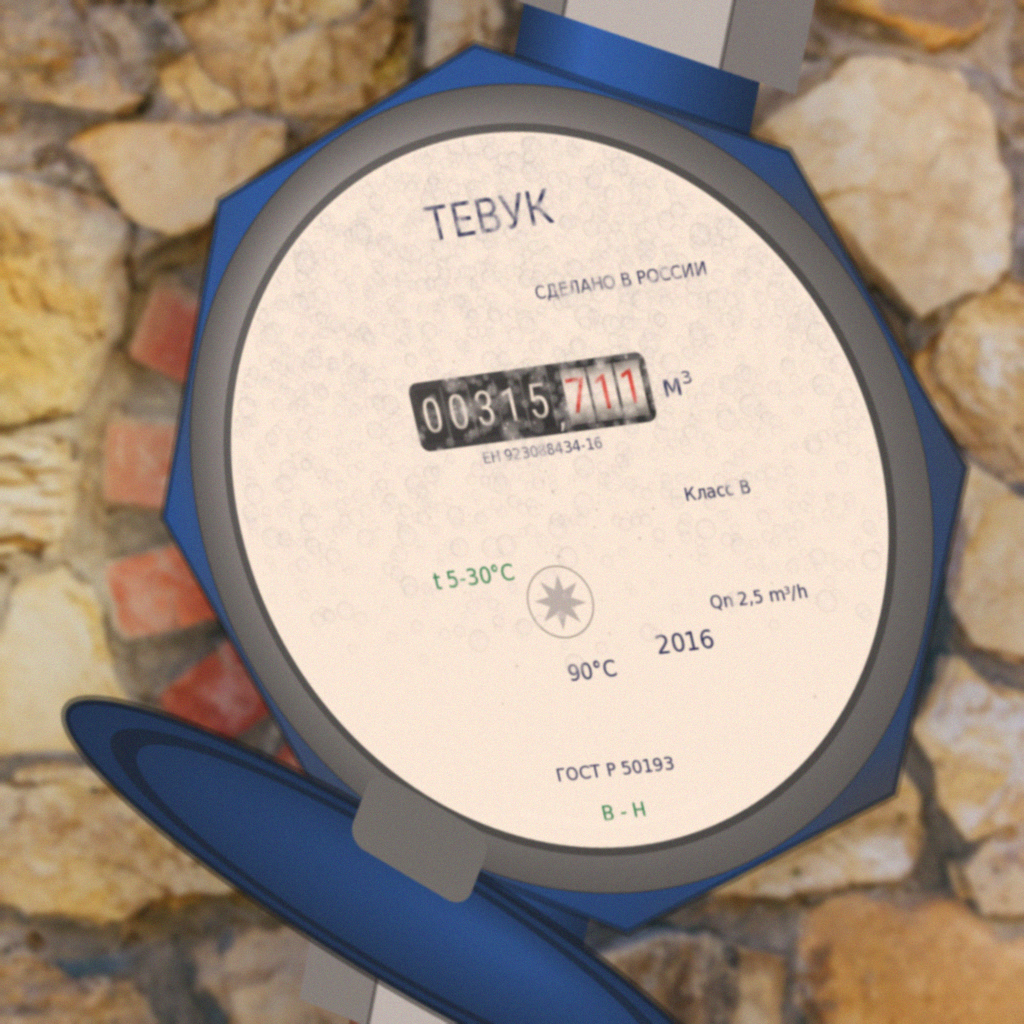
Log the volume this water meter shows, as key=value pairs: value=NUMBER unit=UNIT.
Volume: value=315.711 unit=m³
